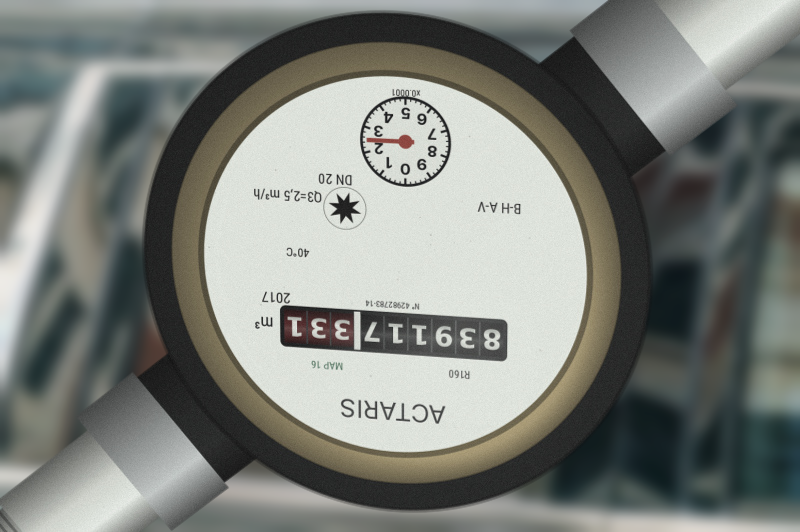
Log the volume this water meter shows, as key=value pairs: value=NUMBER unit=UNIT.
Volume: value=839117.3312 unit=m³
